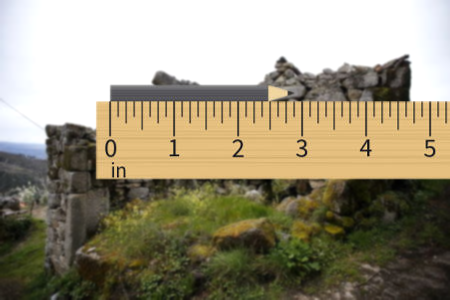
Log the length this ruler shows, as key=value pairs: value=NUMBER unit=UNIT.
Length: value=2.875 unit=in
